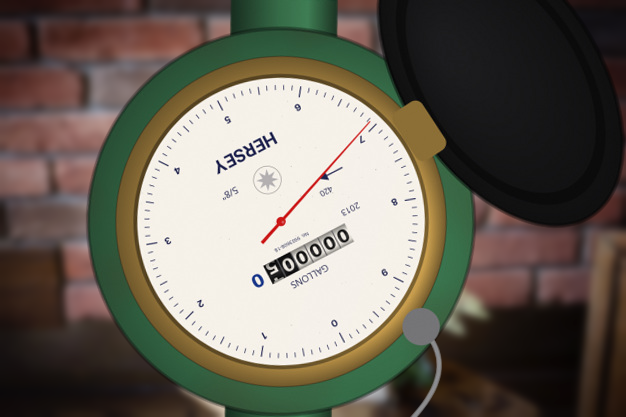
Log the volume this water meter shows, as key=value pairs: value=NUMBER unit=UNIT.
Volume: value=46.9 unit=gal
